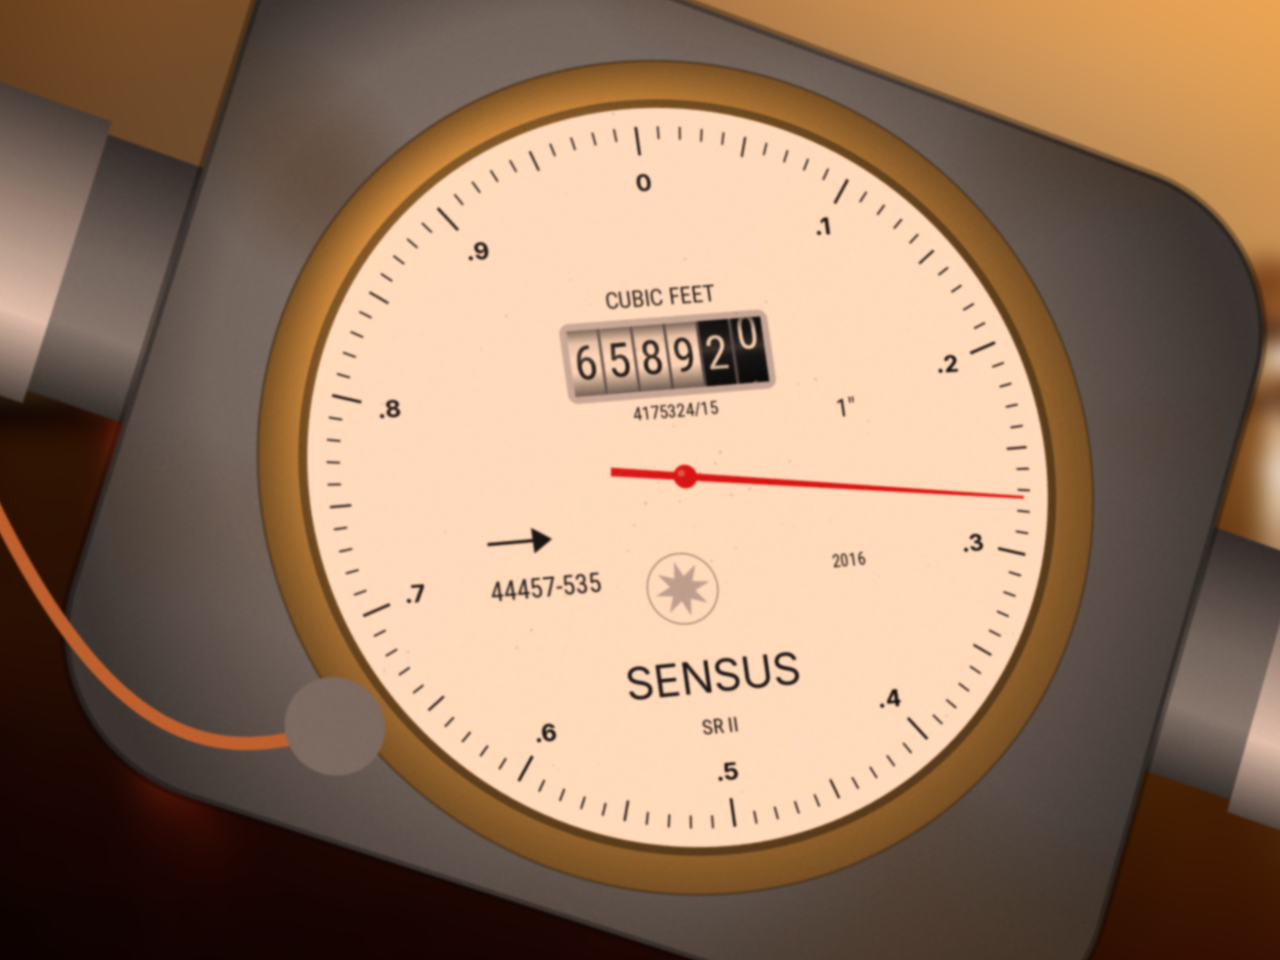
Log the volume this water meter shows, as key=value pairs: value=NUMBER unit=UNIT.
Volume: value=658920.27 unit=ft³
